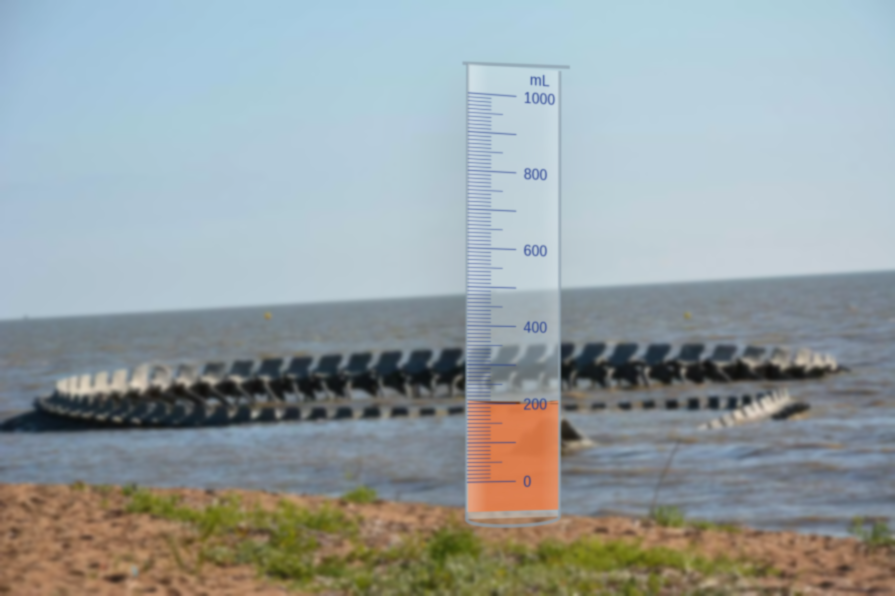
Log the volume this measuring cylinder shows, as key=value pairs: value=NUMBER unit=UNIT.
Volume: value=200 unit=mL
